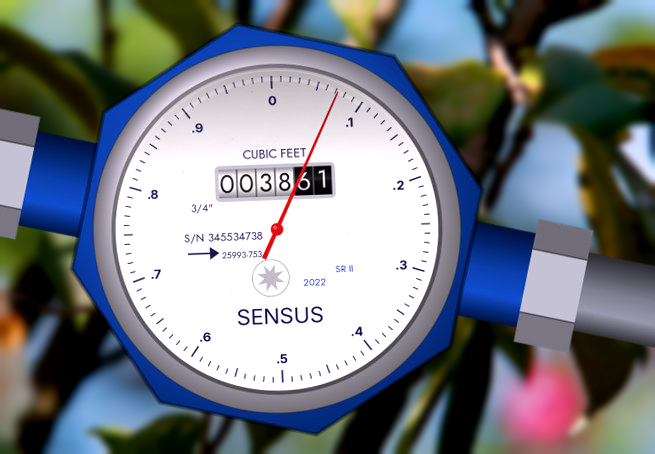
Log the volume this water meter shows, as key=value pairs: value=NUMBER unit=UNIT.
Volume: value=3861.07 unit=ft³
